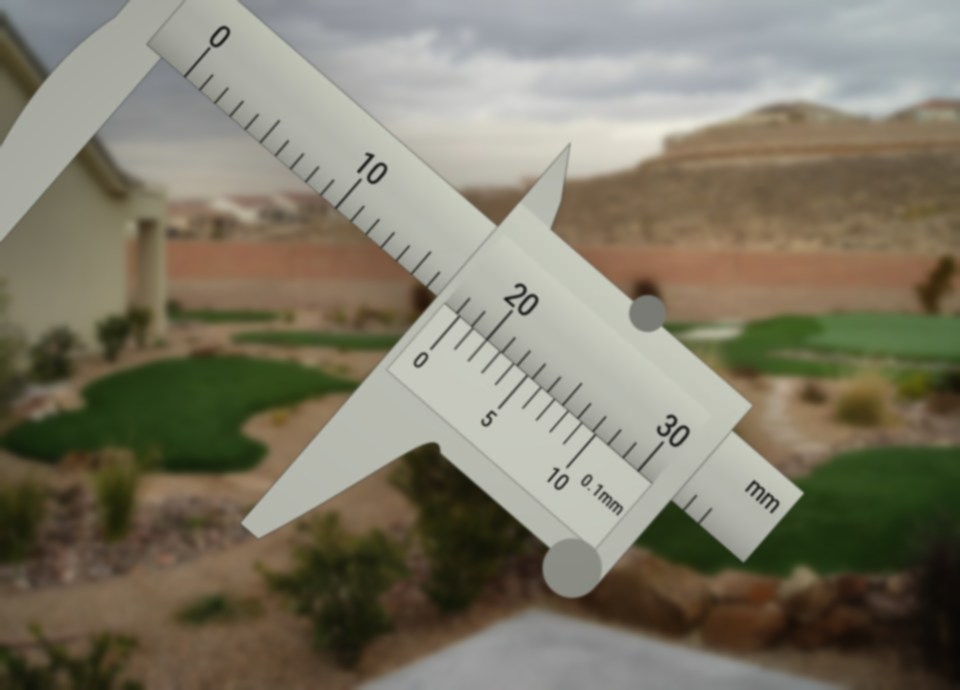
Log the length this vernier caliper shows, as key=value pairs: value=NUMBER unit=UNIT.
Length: value=18.2 unit=mm
